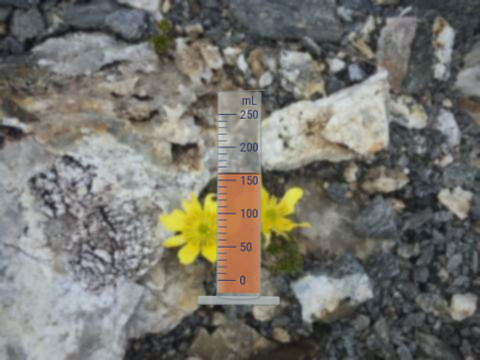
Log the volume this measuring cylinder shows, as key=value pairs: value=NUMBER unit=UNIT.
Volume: value=160 unit=mL
